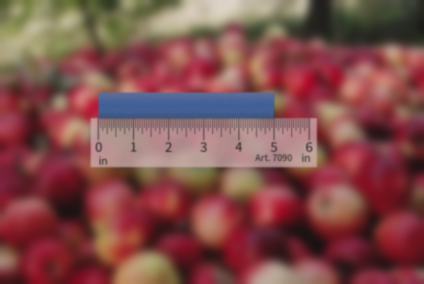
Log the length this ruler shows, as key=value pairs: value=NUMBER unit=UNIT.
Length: value=5 unit=in
